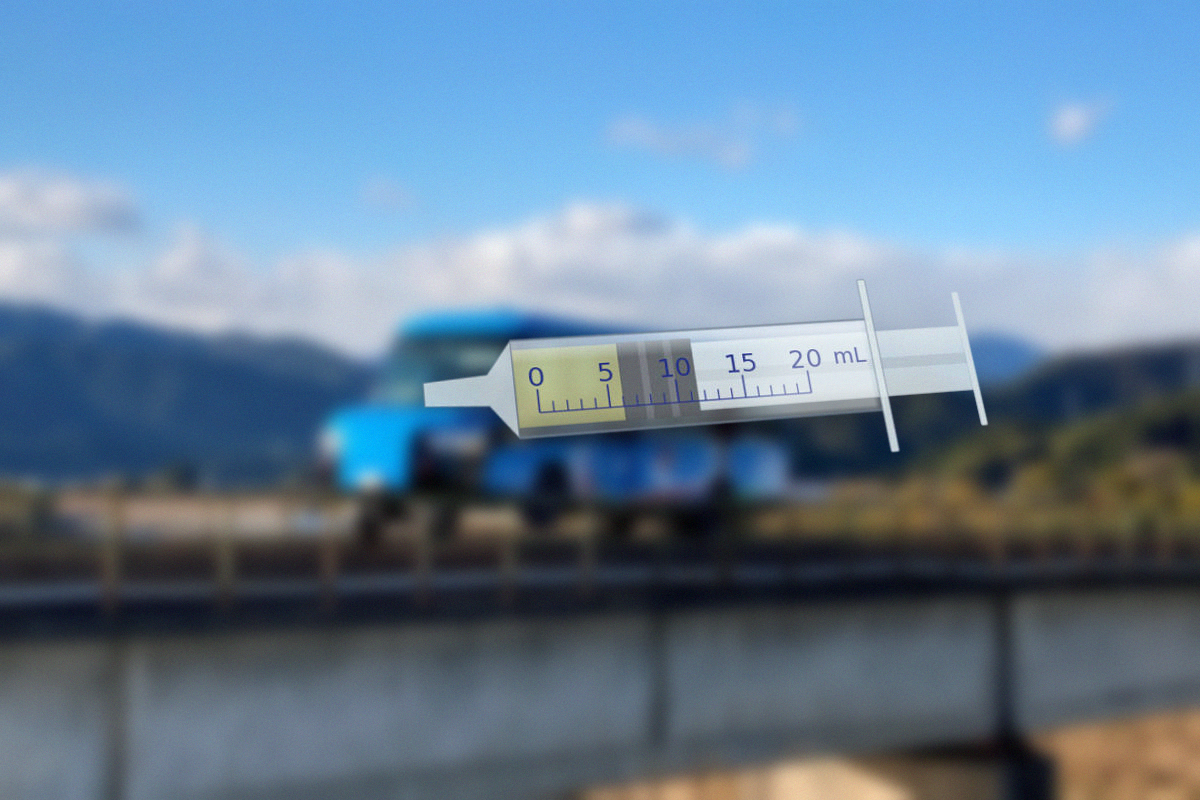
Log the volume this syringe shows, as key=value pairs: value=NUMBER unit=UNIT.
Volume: value=6 unit=mL
